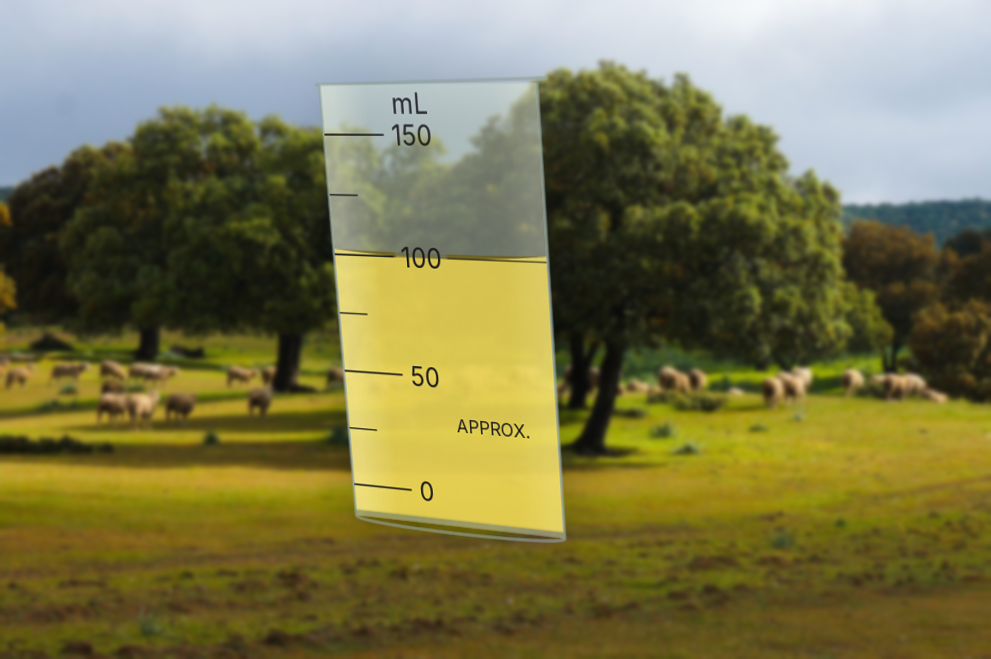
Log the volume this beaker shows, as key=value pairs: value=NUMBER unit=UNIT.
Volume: value=100 unit=mL
